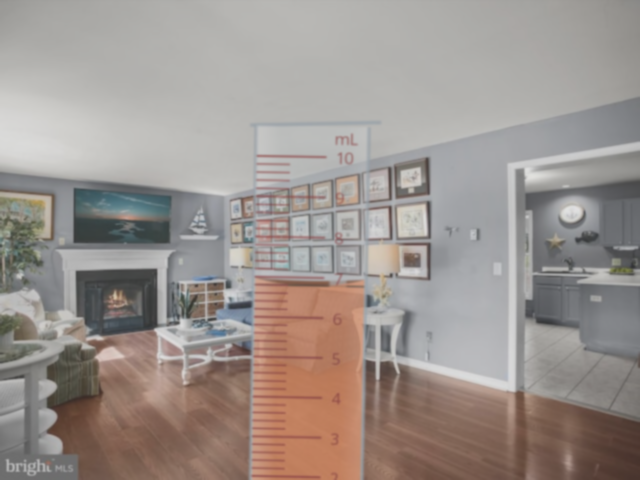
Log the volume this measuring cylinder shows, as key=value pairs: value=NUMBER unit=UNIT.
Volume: value=6.8 unit=mL
